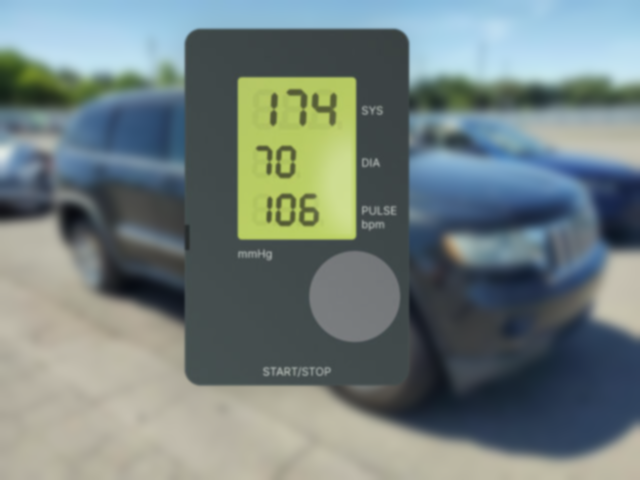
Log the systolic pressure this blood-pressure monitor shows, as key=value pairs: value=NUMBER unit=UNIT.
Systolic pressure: value=174 unit=mmHg
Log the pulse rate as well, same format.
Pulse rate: value=106 unit=bpm
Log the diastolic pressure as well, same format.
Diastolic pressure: value=70 unit=mmHg
